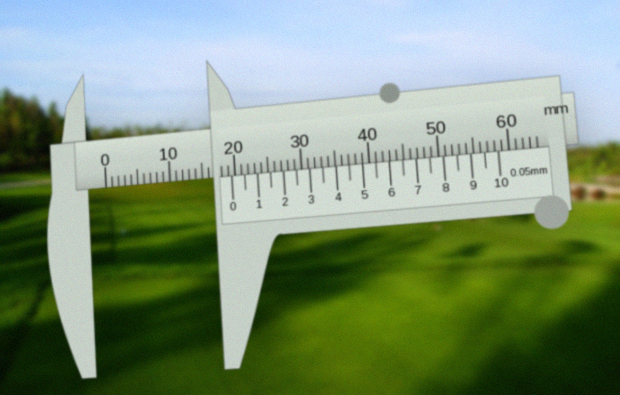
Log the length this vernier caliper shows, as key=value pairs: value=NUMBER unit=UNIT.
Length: value=19.5 unit=mm
